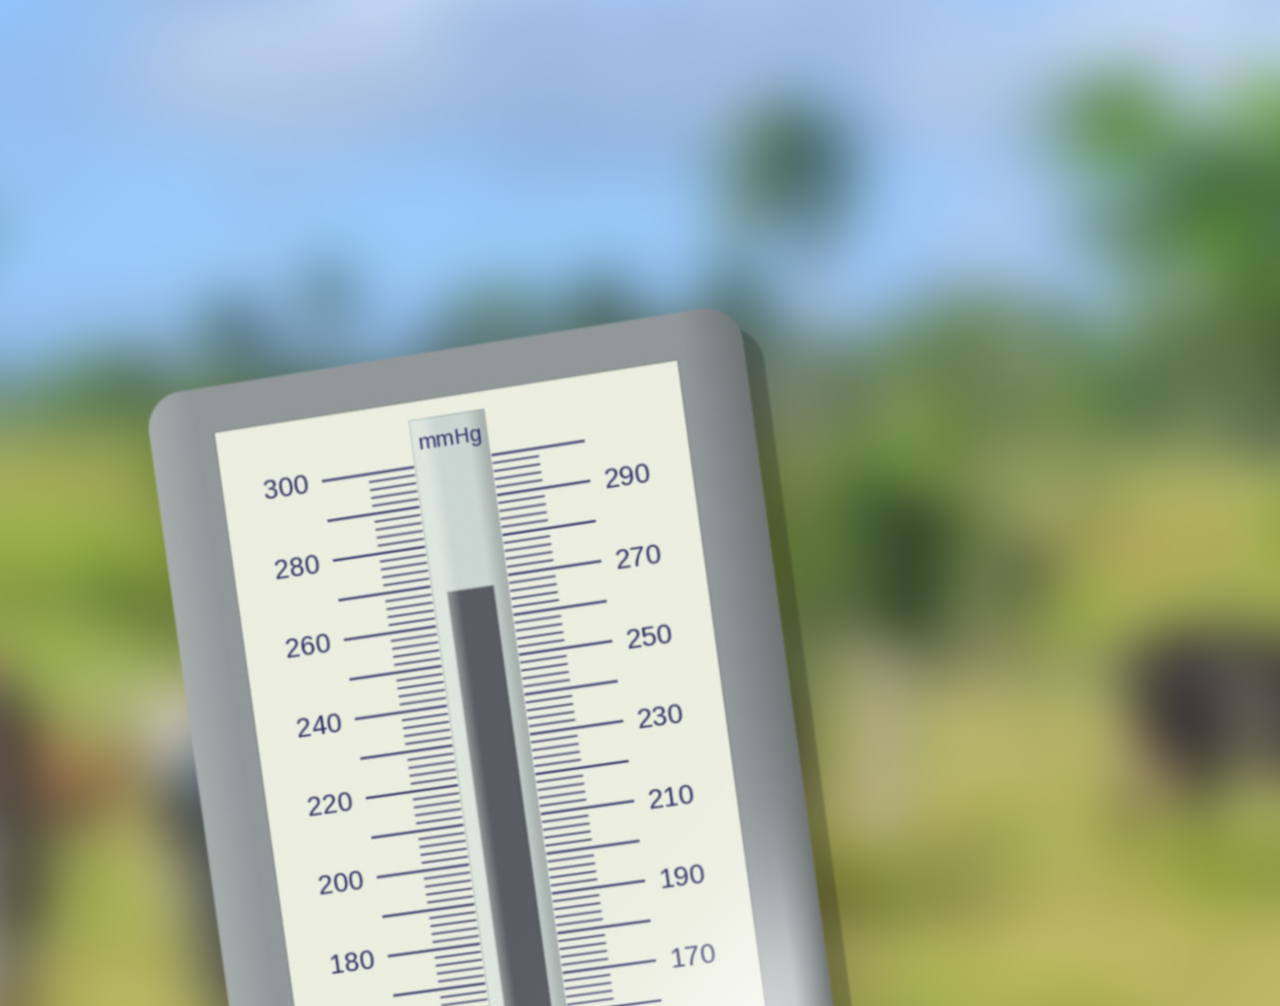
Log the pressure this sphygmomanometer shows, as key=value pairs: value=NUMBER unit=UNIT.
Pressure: value=268 unit=mmHg
